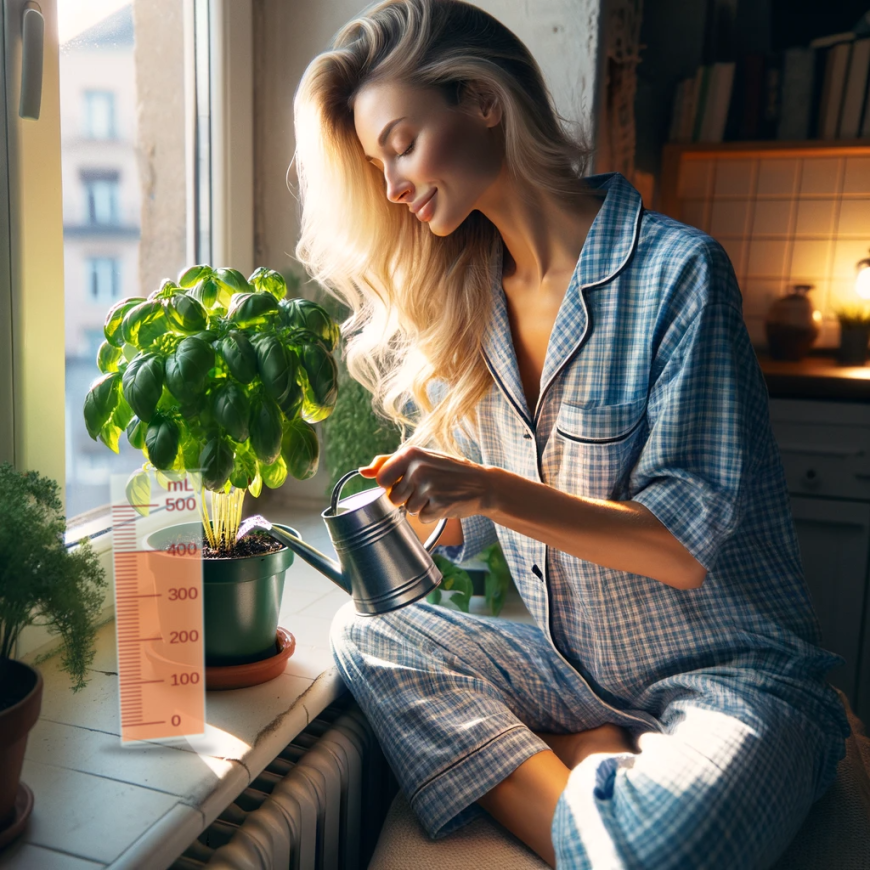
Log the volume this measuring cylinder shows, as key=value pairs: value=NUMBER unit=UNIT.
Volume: value=400 unit=mL
